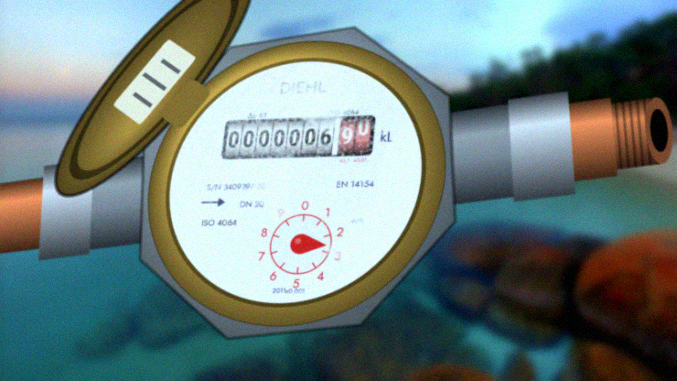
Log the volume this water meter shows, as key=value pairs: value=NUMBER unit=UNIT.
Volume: value=6.902 unit=kL
